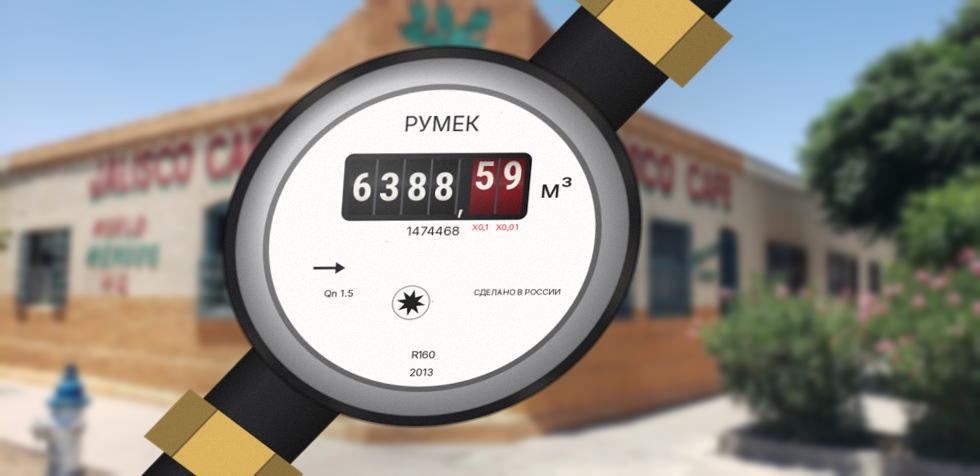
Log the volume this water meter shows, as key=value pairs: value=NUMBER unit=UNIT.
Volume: value=6388.59 unit=m³
